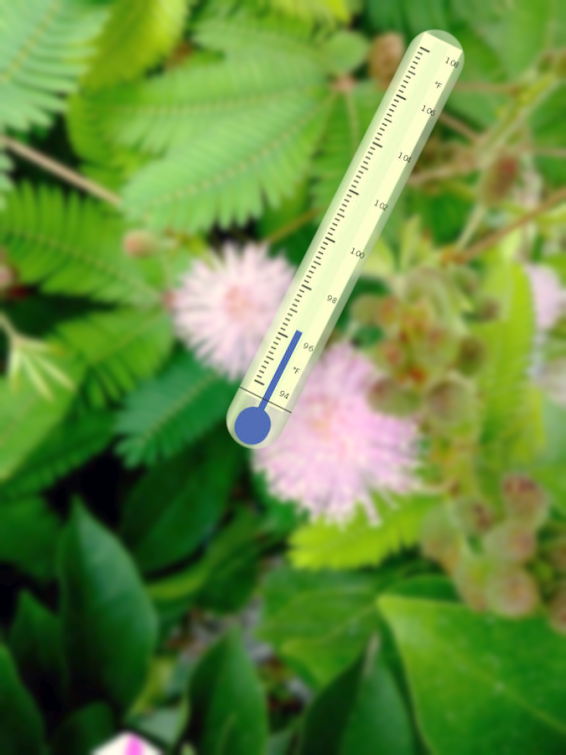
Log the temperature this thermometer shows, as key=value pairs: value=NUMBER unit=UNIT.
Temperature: value=96.4 unit=°F
